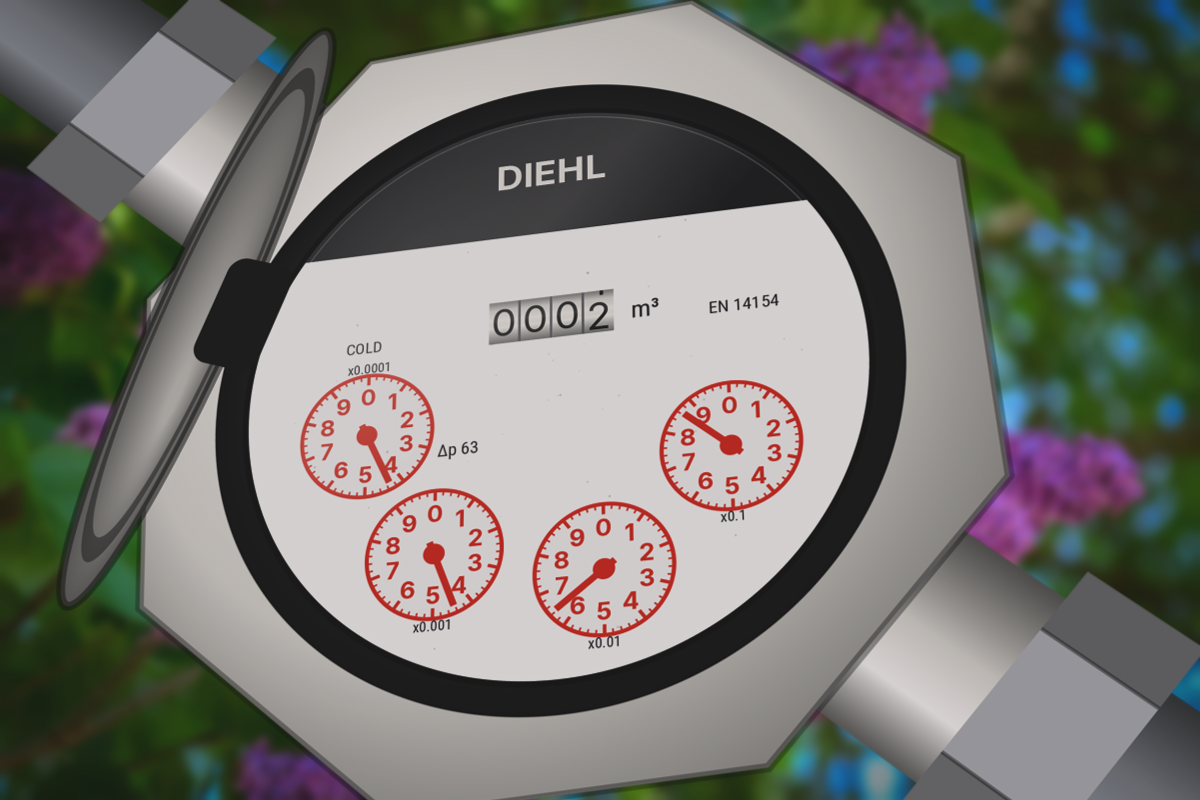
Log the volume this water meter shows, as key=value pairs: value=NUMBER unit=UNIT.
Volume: value=1.8644 unit=m³
